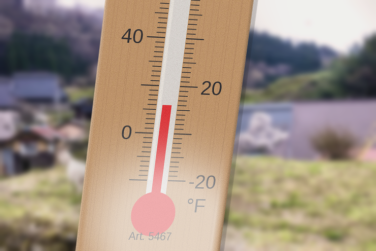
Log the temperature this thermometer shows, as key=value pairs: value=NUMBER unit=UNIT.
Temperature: value=12 unit=°F
